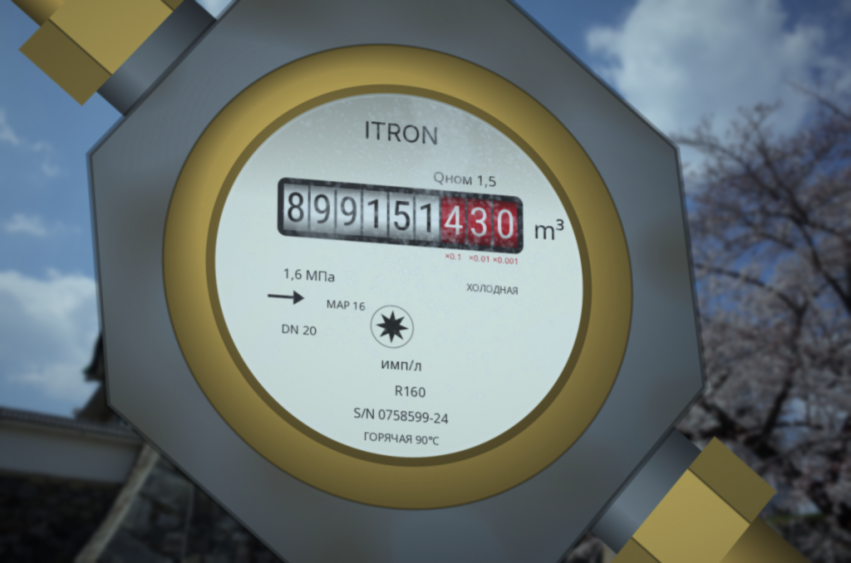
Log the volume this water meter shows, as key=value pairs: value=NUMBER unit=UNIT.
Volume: value=899151.430 unit=m³
